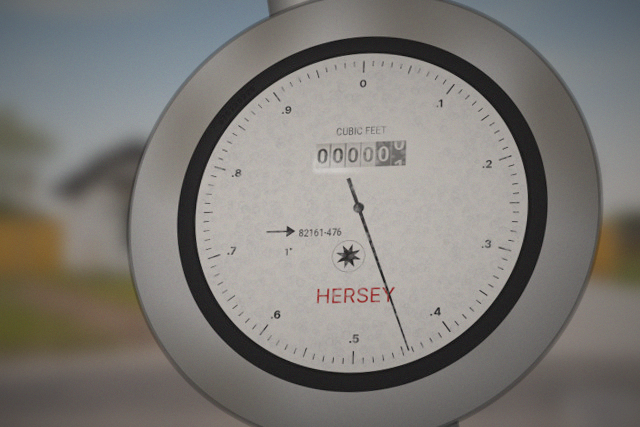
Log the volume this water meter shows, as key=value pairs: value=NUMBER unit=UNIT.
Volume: value=0.44 unit=ft³
